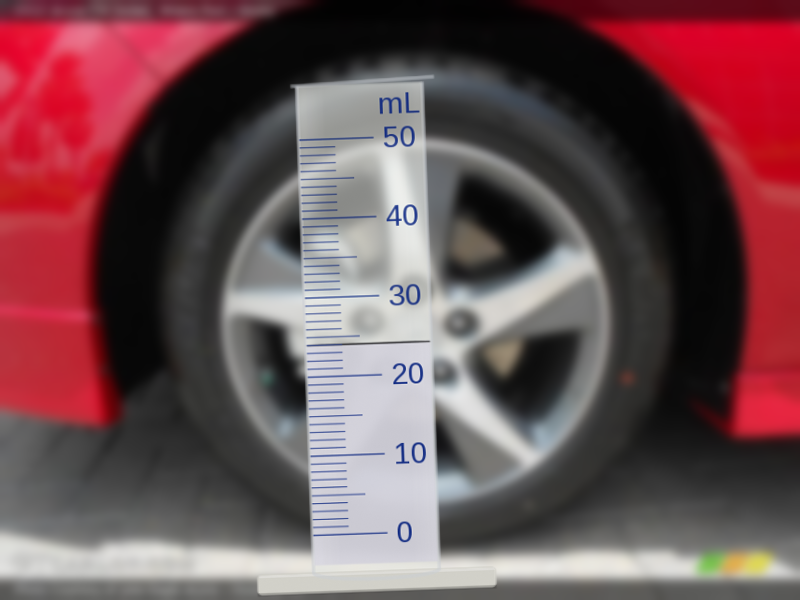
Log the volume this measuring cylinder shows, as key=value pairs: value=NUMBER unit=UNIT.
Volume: value=24 unit=mL
